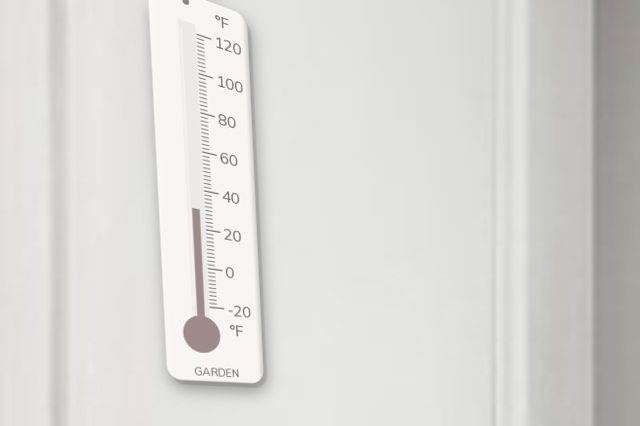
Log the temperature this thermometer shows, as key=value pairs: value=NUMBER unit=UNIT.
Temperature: value=30 unit=°F
